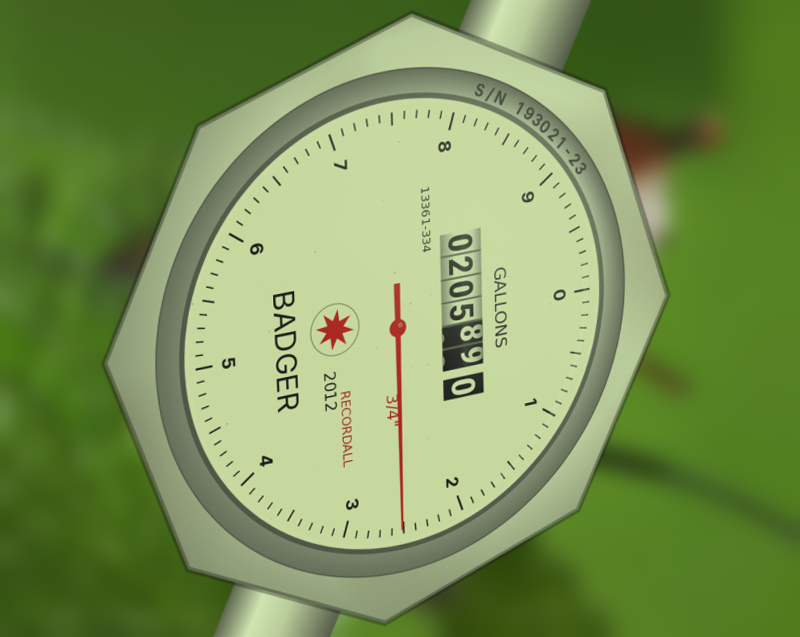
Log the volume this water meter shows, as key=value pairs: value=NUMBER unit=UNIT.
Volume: value=205892.5 unit=gal
